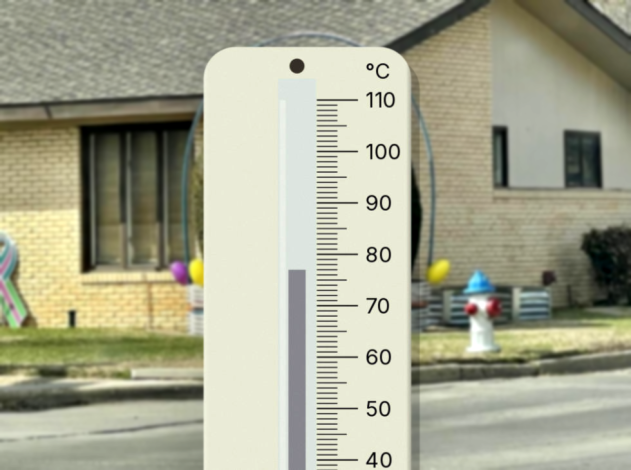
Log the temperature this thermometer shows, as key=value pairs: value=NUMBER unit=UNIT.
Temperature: value=77 unit=°C
